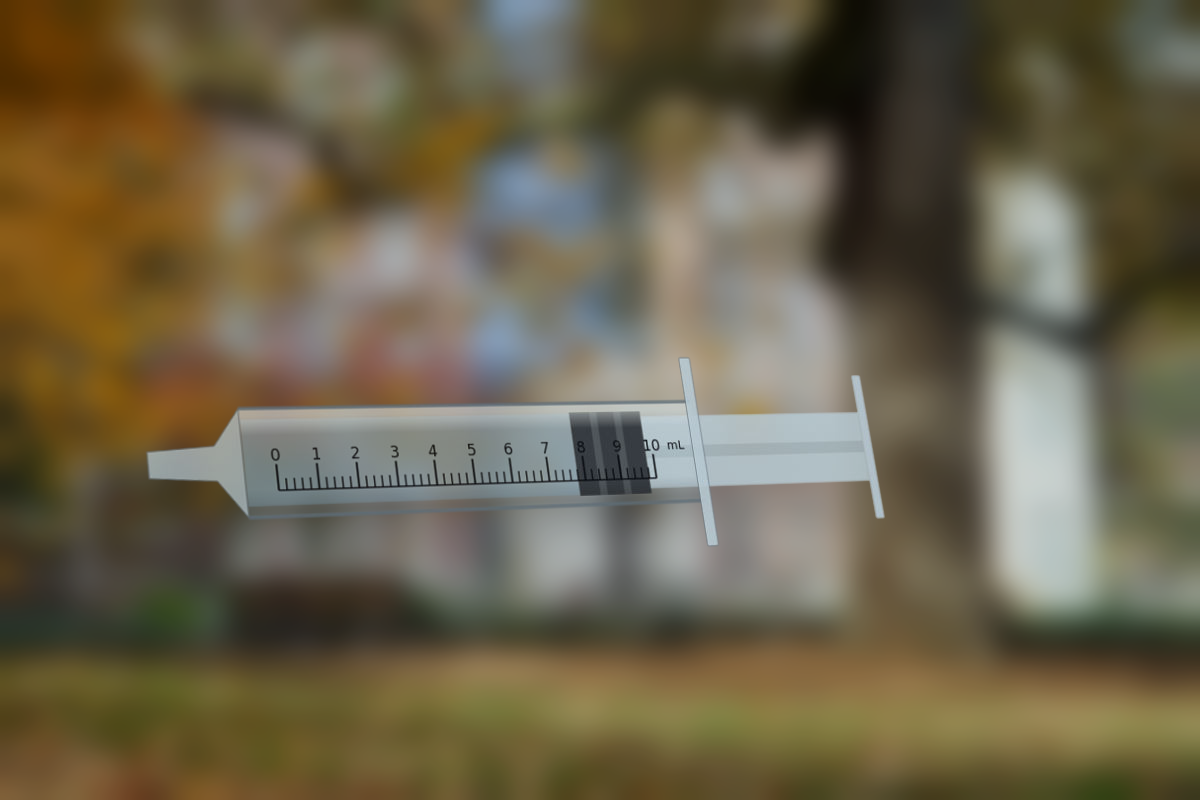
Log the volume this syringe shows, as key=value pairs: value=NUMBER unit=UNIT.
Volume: value=7.8 unit=mL
